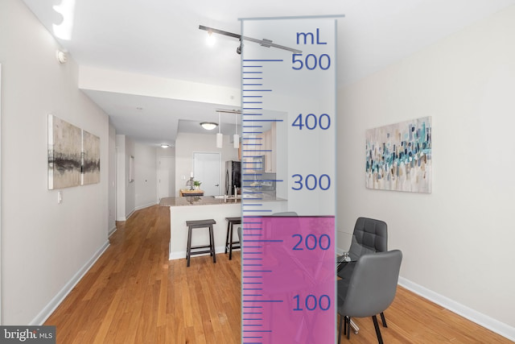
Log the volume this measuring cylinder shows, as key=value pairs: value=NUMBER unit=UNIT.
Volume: value=240 unit=mL
